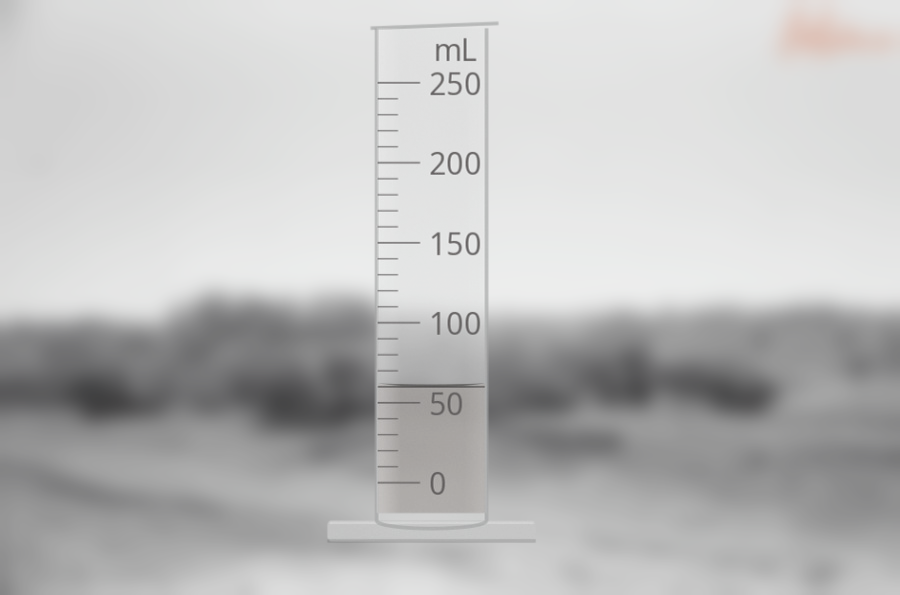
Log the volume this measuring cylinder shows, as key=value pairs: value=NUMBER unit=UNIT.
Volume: value=60 unit=mL
